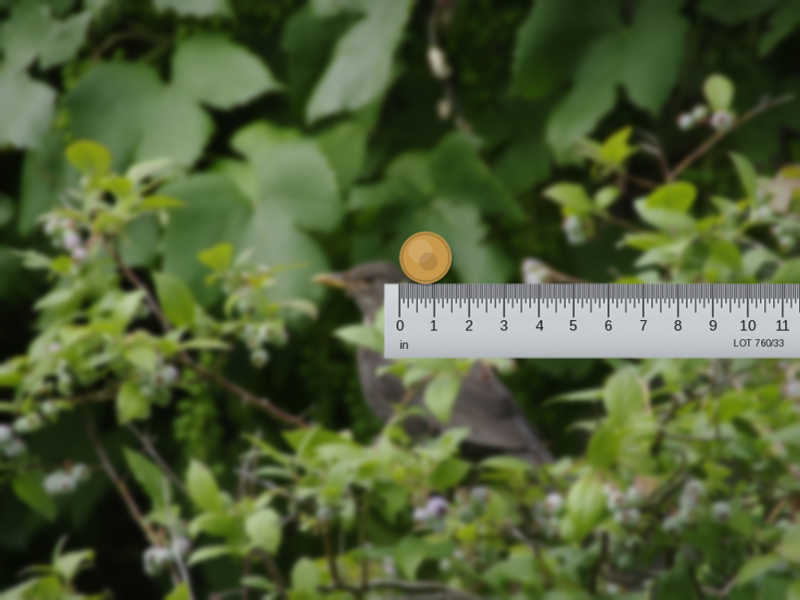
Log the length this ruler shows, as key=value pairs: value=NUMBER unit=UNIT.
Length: value=1.5 unit=in
